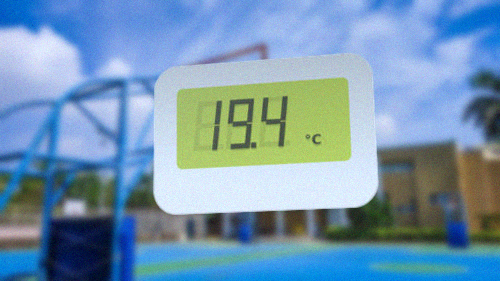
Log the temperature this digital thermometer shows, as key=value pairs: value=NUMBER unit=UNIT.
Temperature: value=19.4 unit=°C
